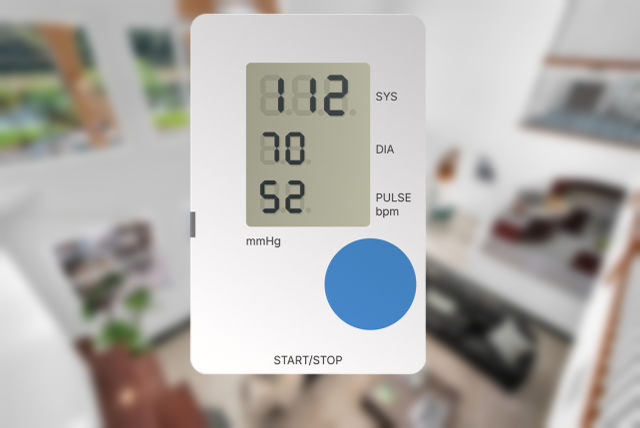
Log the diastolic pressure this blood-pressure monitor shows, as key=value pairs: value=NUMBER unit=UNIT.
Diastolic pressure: value=70 unit=mmHg
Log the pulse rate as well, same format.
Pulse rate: value=52 unit=bpm
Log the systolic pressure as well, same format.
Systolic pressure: value=112 unit=mmHg
